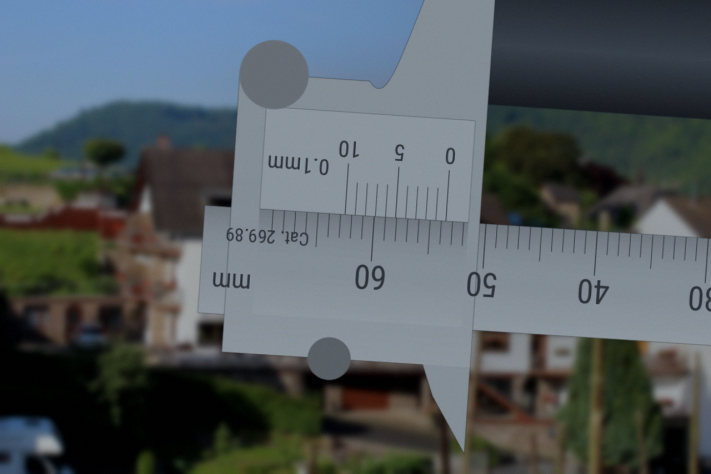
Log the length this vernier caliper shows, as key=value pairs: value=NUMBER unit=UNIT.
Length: value=53.6 unit=mm
